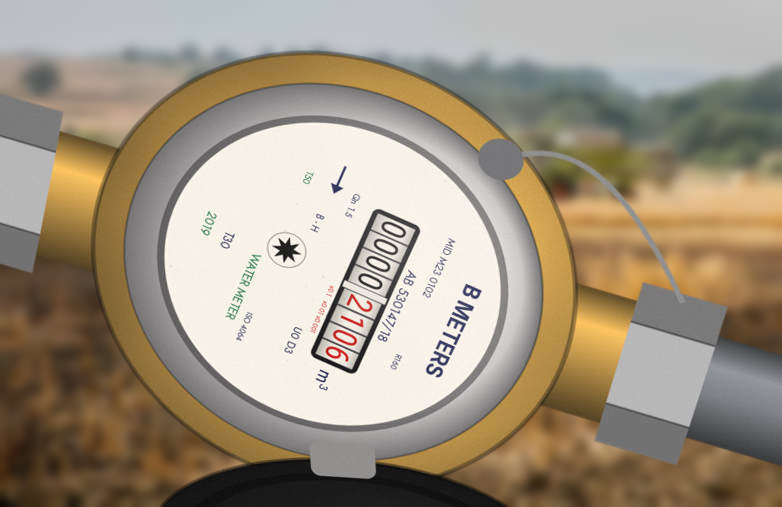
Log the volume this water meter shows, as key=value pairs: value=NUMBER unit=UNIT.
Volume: value=0.2106 unit=m³
